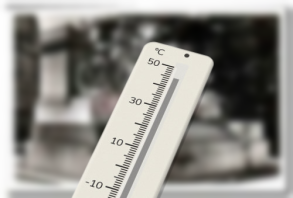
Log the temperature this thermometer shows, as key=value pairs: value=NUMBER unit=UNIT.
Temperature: value=45 unit=°C
